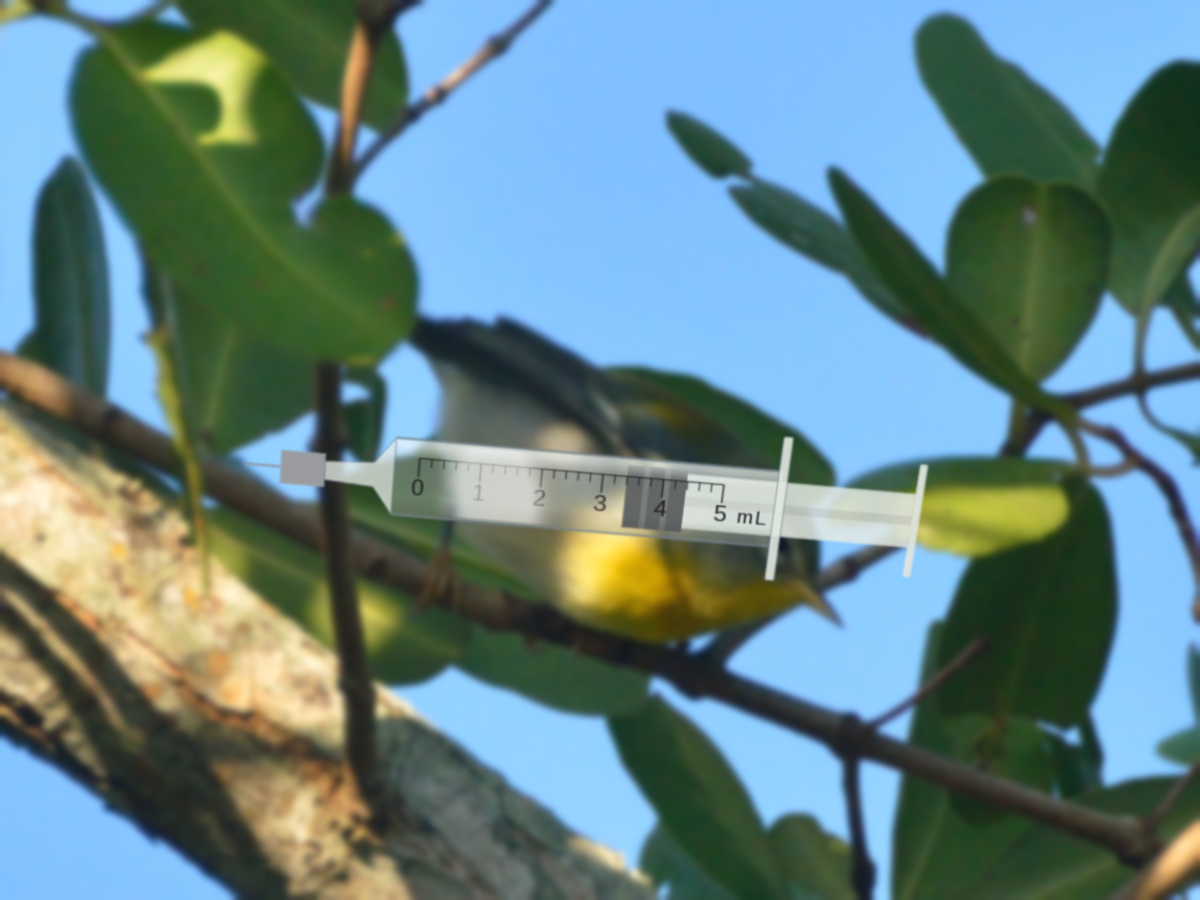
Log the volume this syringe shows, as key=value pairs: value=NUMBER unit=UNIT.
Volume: value=3.4 unit=mL
